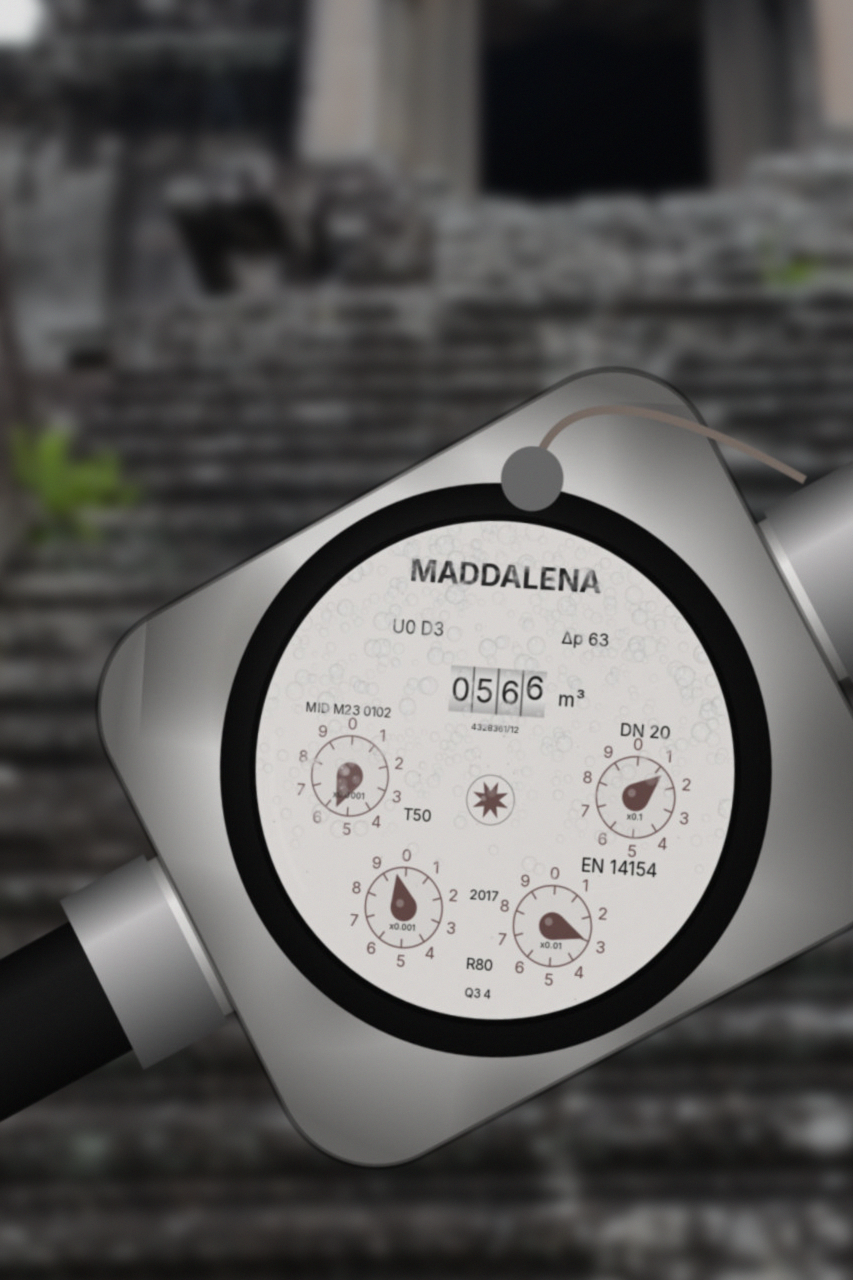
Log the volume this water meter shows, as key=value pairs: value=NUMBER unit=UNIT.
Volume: value=566.1295 unit=m³
